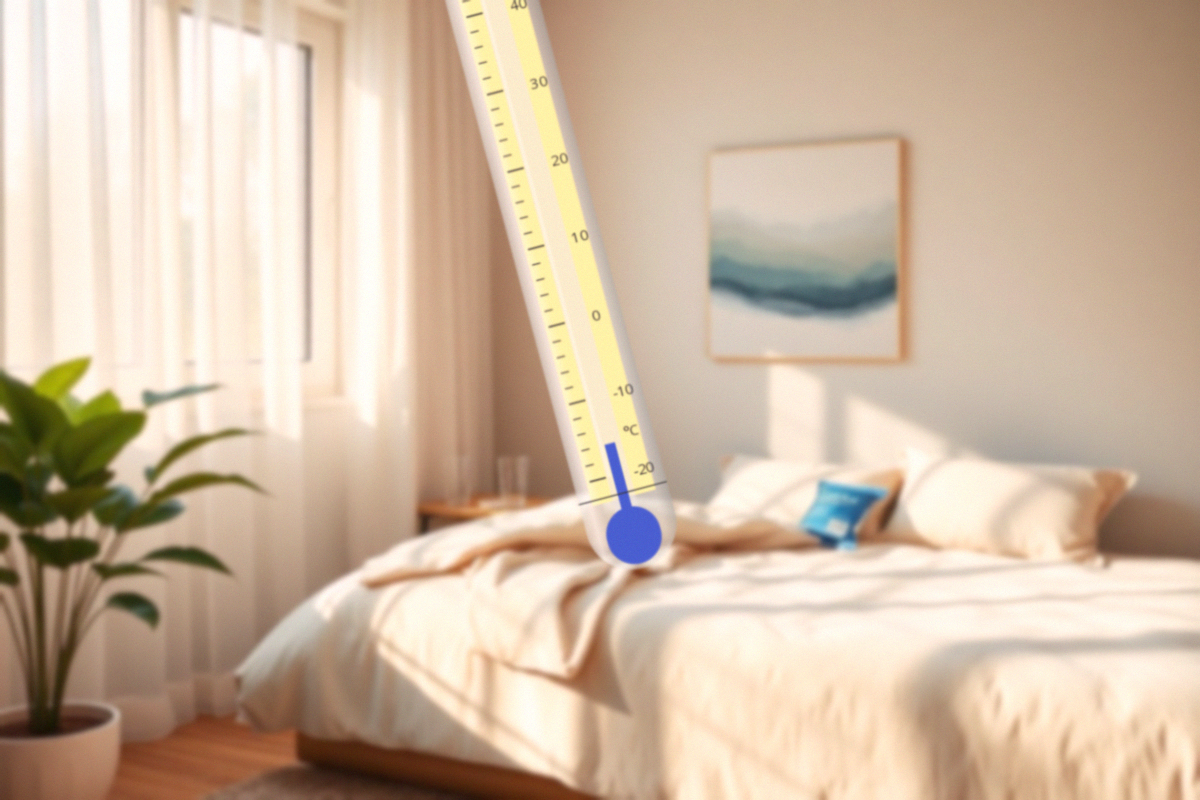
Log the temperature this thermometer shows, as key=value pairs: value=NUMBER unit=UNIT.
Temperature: value=-16 unit=°C
